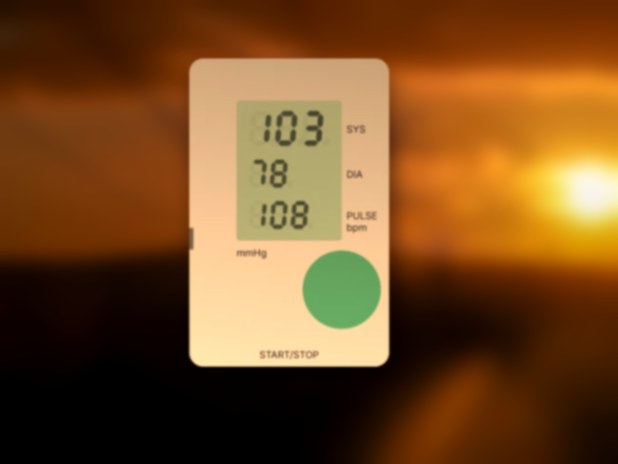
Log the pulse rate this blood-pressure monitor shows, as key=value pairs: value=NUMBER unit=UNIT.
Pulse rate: value=108 unit=bpm
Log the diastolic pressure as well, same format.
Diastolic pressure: value=78 unit=mmHg
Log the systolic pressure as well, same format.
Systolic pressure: value=103 unit=mmHg
